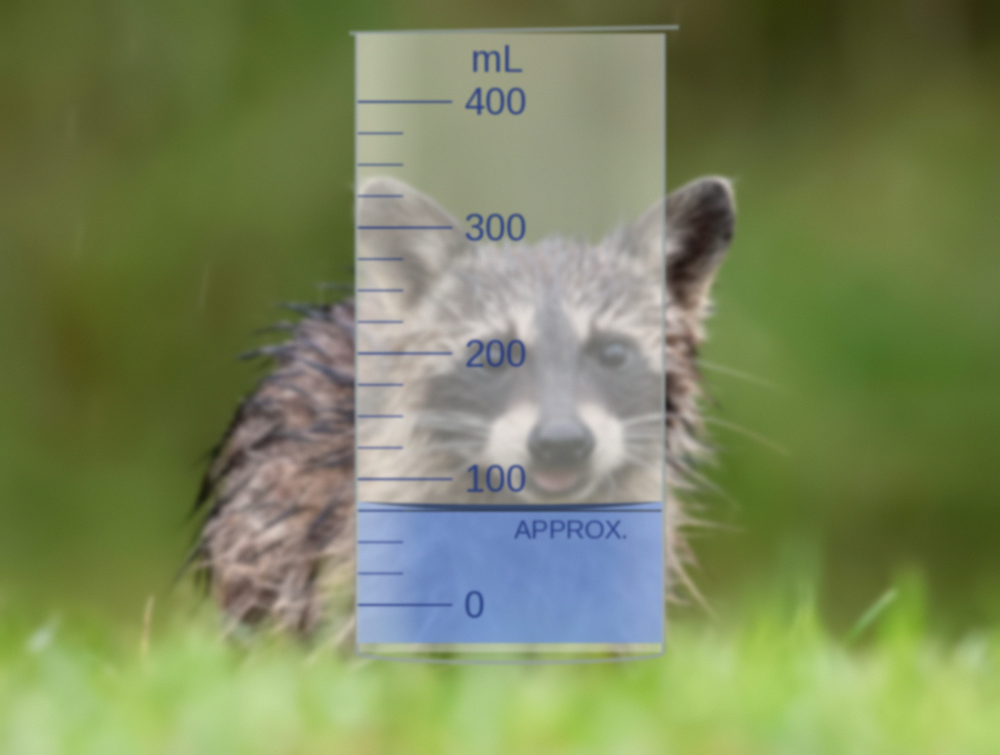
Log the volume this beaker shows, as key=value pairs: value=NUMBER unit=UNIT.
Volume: value=75 unit=mL
